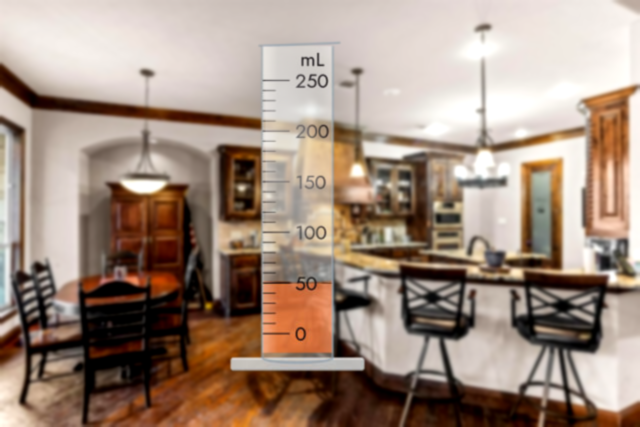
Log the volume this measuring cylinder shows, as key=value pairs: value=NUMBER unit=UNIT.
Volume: value=50 unit=mL
